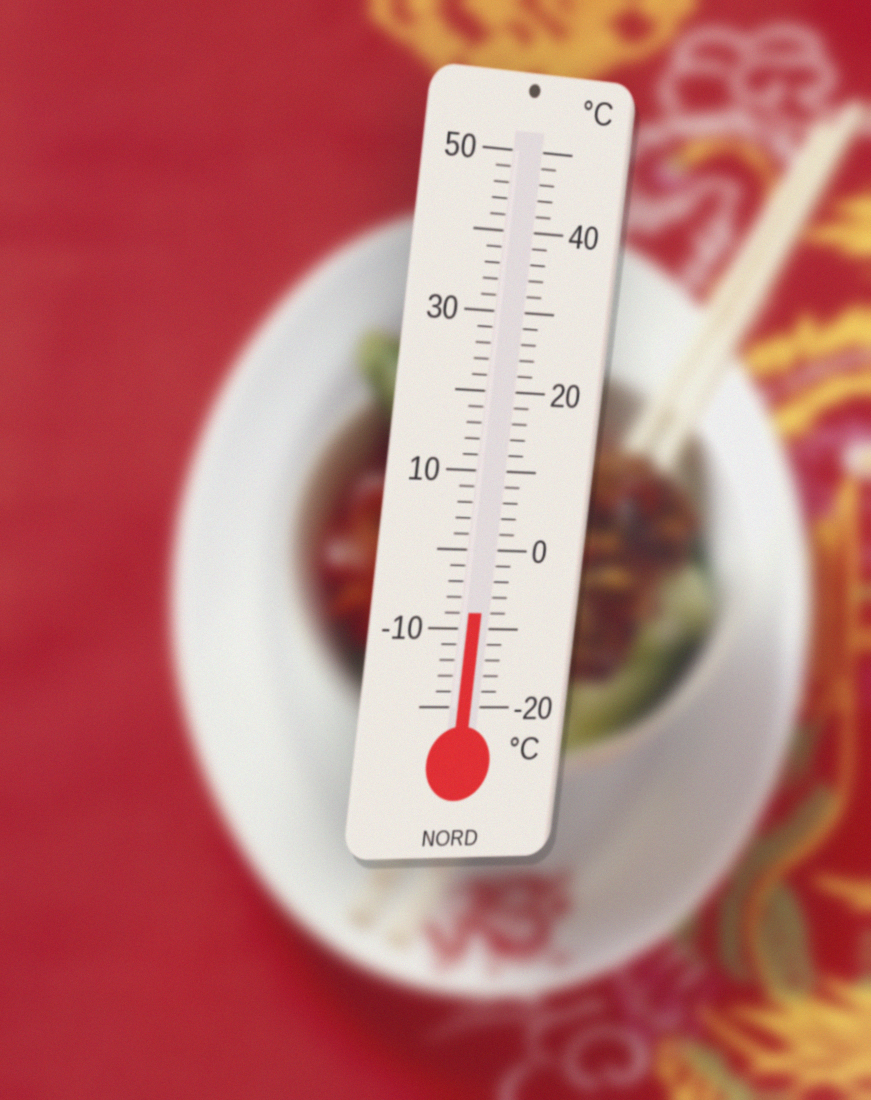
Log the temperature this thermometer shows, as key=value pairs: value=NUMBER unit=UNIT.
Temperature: value=-8 unit=°C
